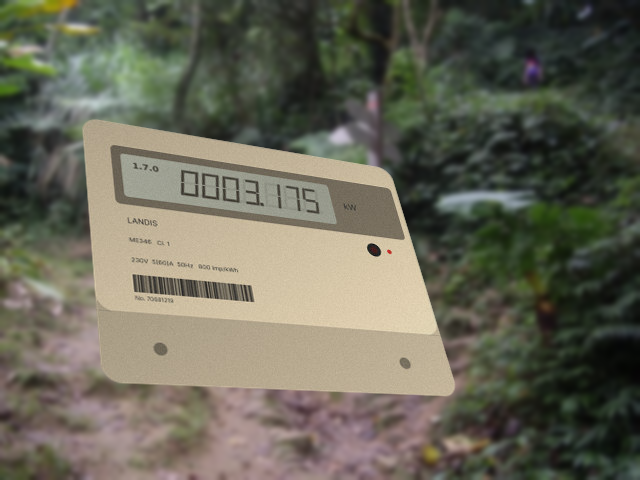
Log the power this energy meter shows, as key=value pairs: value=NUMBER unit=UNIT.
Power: value=3.175 unit=kW
